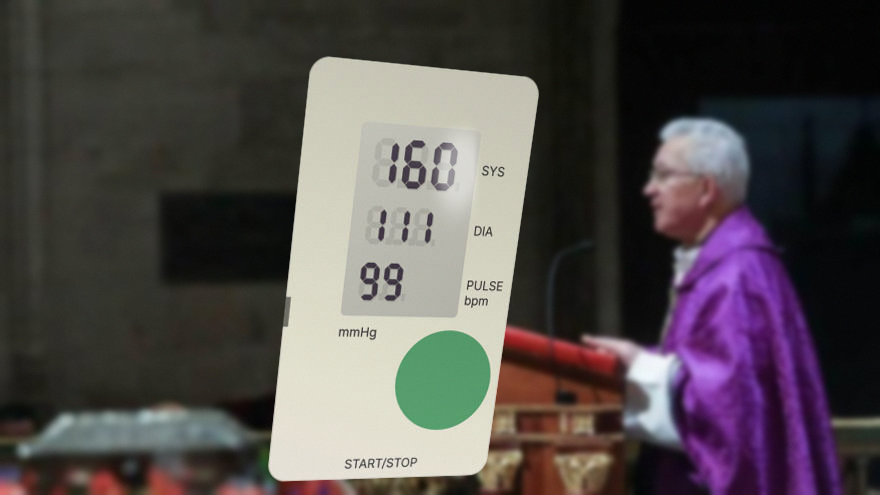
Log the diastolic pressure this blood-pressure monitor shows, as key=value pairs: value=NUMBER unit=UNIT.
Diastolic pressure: value=111 unit=mmHg
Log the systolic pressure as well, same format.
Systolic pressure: value=160 unit=mmHg
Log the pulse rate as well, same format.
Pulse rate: value=99 unit=bpm
